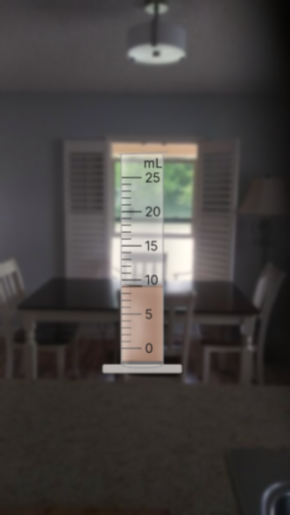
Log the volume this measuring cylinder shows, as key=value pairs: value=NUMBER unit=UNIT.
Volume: value=9 unit=mL
